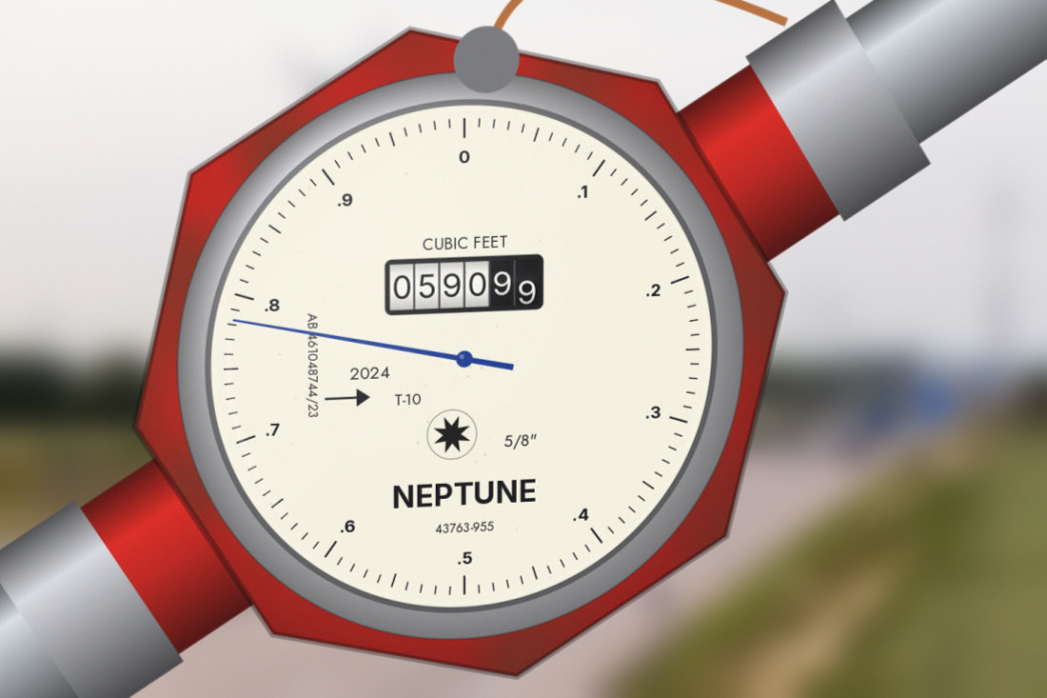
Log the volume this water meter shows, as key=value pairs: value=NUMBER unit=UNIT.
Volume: value=59098.78 unit=ft³
